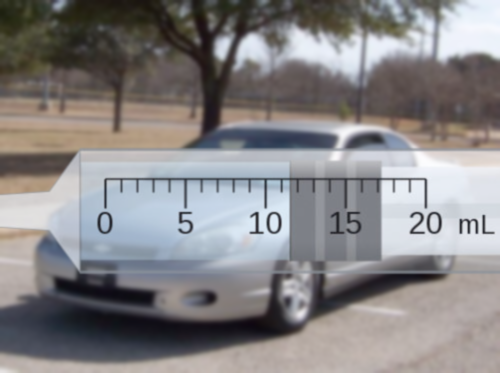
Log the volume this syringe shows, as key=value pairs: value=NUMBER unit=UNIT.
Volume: value=11.5 unit=mL
